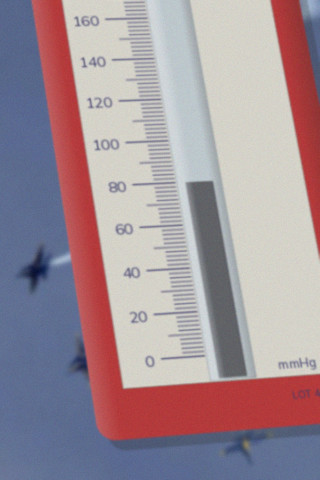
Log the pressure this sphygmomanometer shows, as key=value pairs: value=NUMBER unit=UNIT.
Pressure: value=80 unit=mmHg
